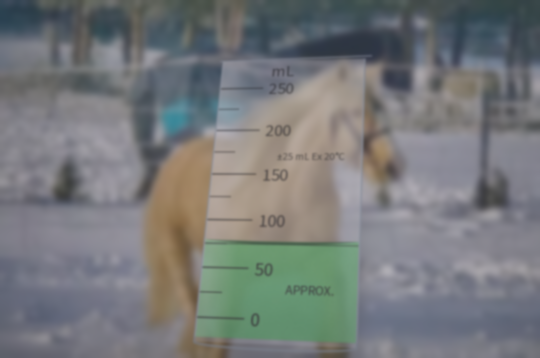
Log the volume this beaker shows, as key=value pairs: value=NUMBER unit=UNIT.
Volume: value=75 unit=mL
